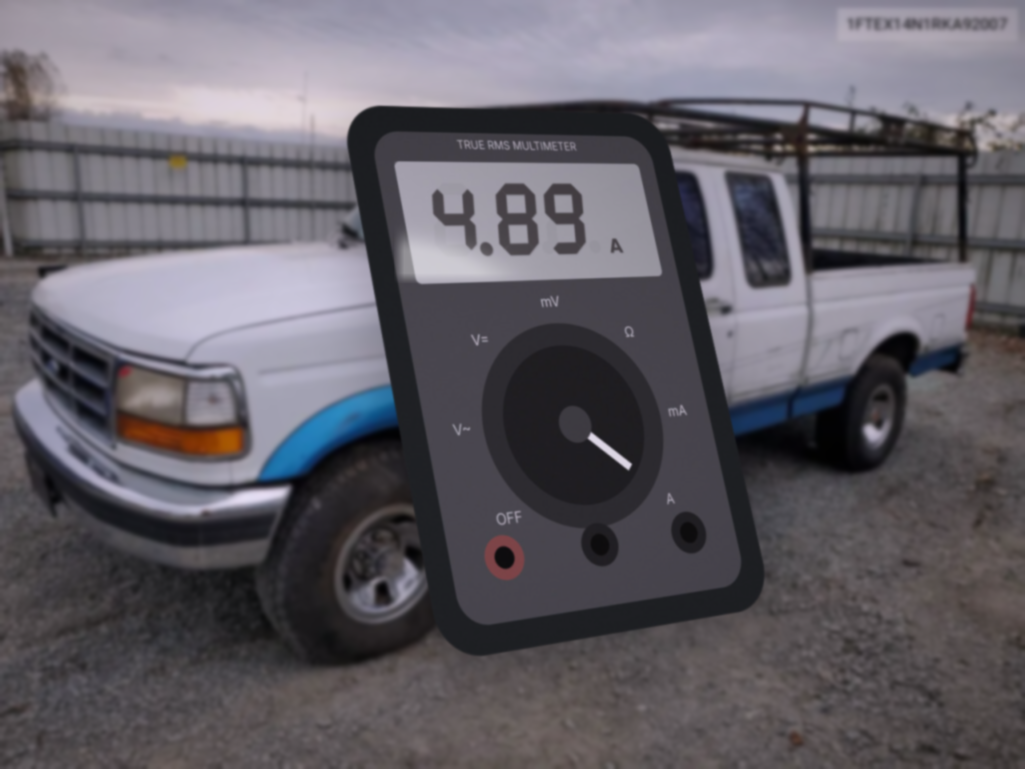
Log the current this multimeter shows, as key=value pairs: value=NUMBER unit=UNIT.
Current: value=4.89 unit=A
